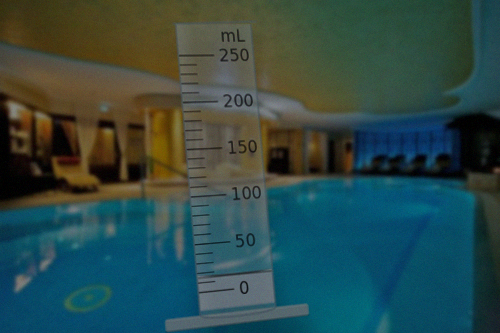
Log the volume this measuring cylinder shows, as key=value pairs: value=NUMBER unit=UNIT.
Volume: value=15 unit=mL
